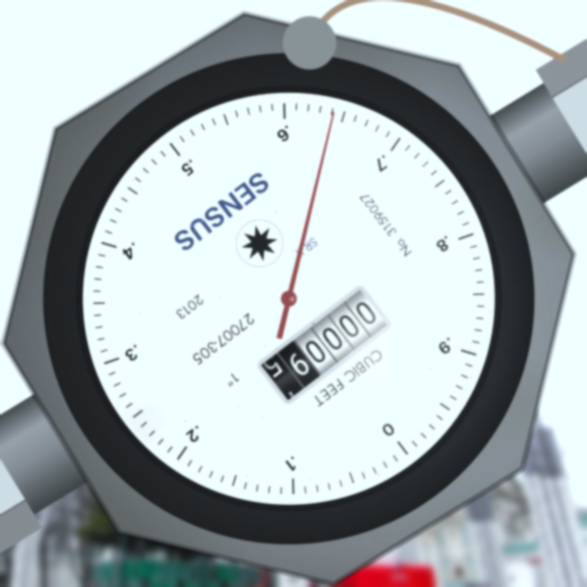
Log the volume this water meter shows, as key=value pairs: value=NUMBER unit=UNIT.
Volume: value=94.64 unit=ft³
